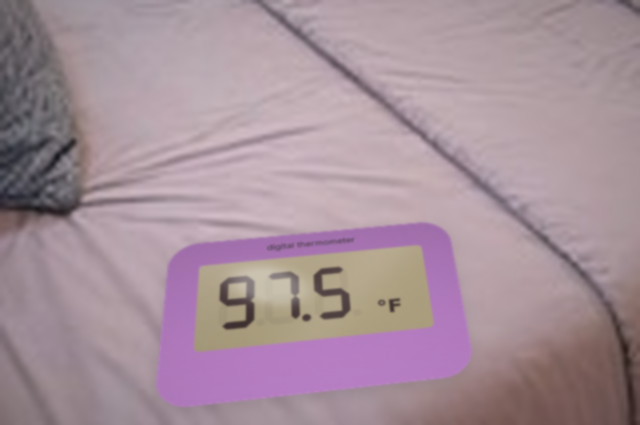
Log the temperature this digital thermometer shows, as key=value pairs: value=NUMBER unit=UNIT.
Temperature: value=97.5 unit=°F
